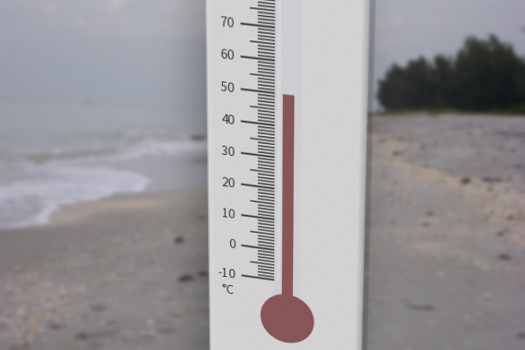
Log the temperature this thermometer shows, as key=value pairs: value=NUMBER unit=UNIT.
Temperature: value=50 unit=°C
